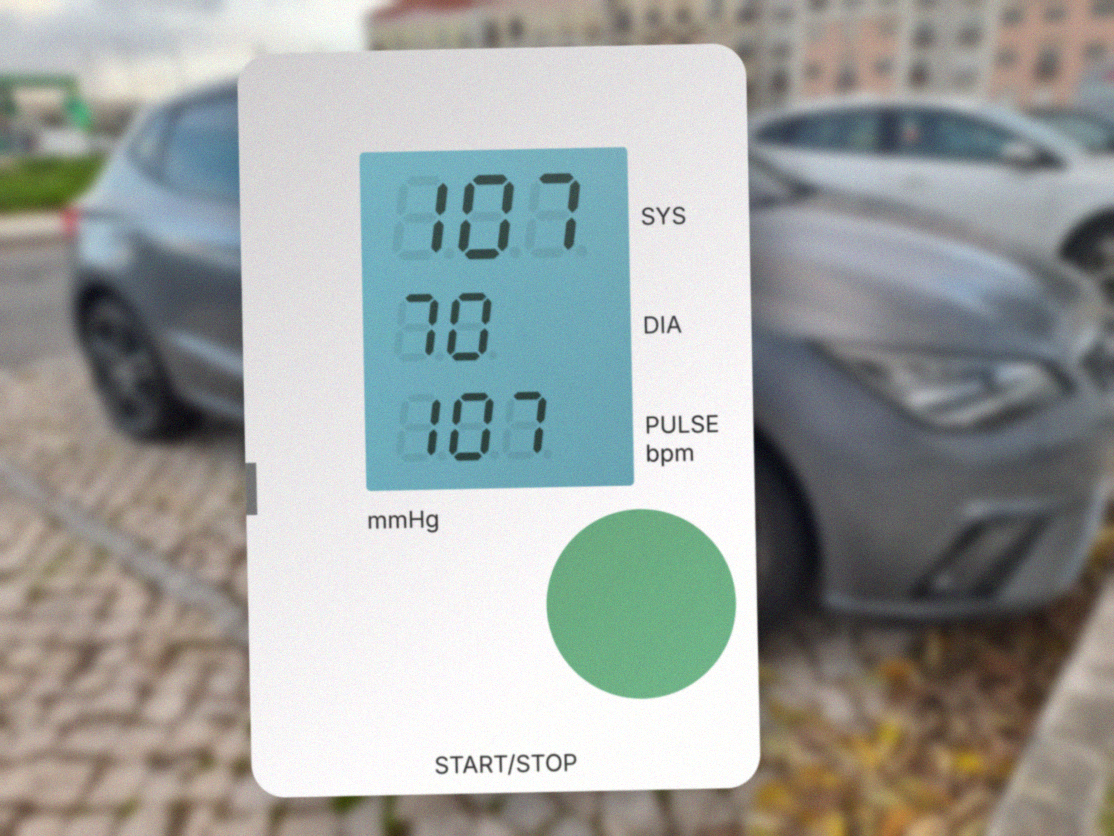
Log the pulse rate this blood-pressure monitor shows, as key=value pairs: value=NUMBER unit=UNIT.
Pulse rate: value=107 unit=bpm
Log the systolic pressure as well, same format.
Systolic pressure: value=107 unit=mmHg
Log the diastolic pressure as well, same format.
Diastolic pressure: value=70 unit=mmHg
